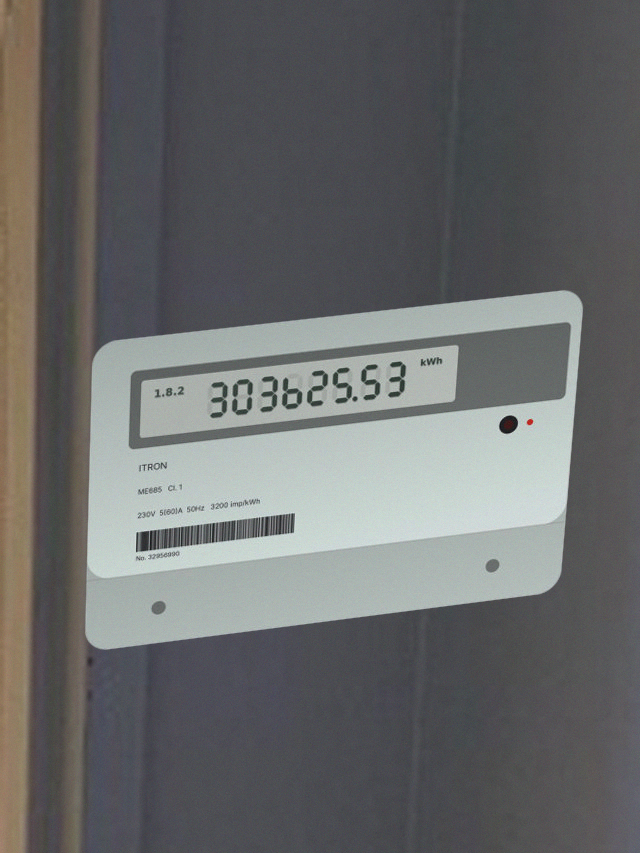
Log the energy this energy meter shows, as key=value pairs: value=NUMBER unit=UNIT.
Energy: value=303625.53 unit=kWh
